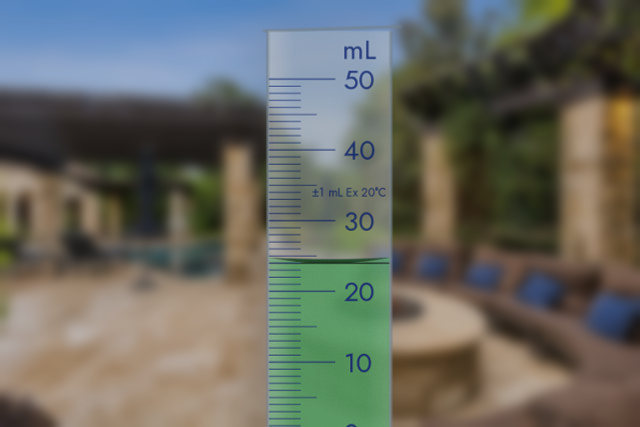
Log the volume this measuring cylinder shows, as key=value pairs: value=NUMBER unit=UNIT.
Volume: value=24 unit=mL
